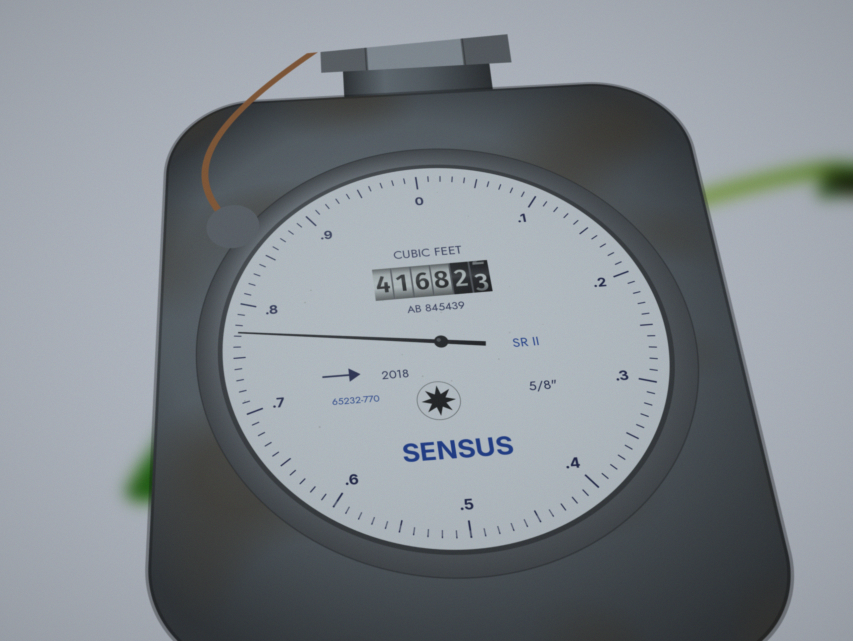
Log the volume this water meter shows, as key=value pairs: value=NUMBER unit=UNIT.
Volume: value=416822.77 unit=ft³
